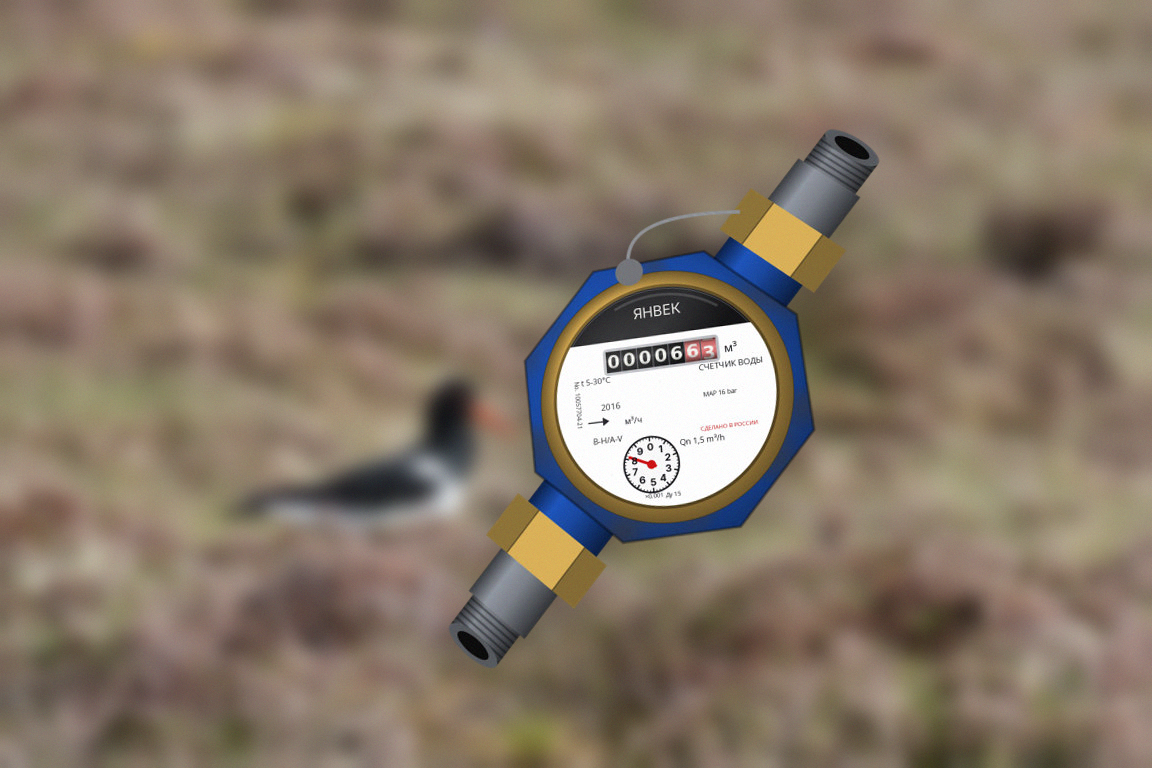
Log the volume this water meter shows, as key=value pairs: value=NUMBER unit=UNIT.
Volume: value=6.628 unit=m³
